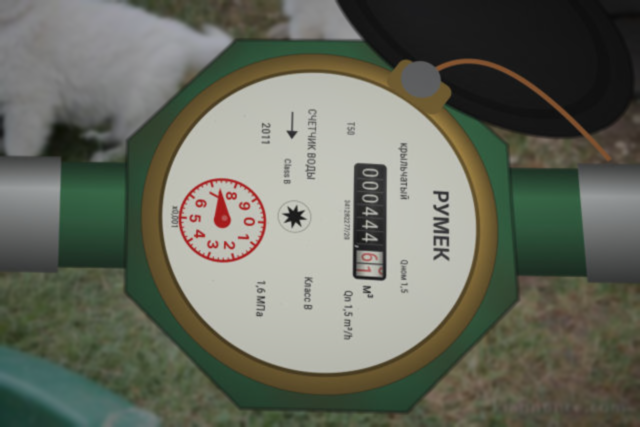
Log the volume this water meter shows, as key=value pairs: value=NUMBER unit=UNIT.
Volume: value=444.607 unit=m³
